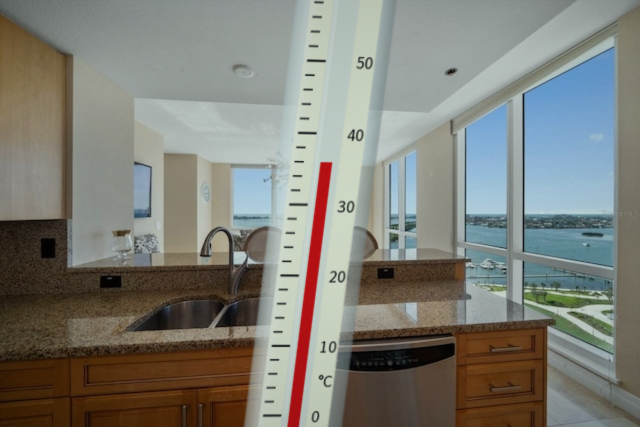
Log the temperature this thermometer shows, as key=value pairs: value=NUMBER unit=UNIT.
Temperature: value=36 unit=°C
